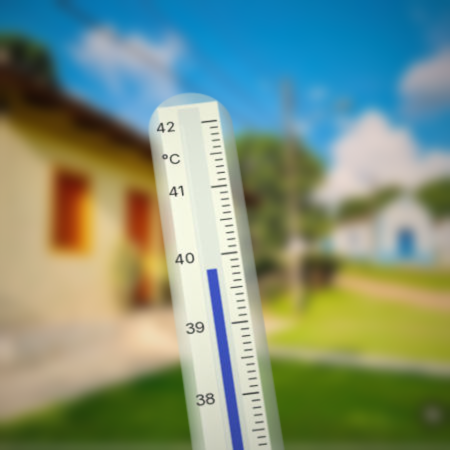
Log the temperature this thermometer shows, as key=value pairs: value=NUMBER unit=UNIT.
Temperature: value=39.8 unit=°C
